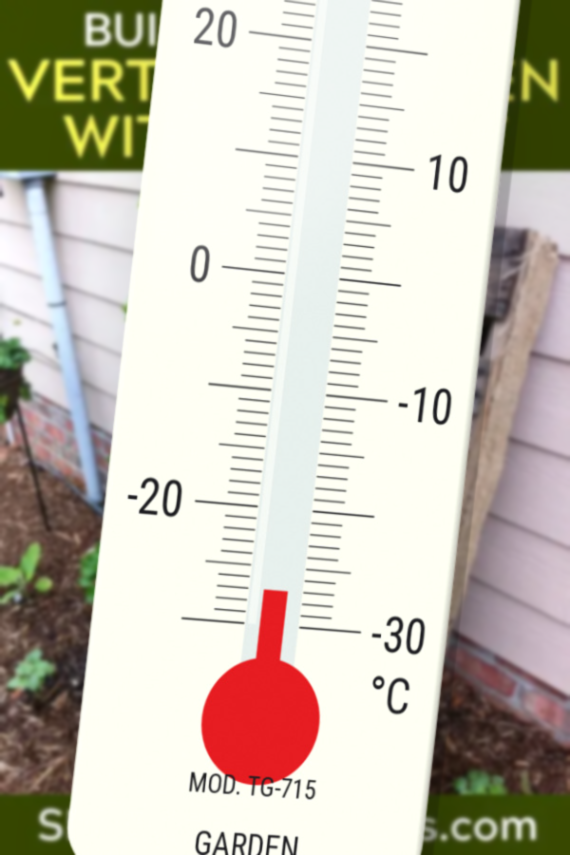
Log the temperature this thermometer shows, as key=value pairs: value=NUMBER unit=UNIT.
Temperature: value=-27 unit=°C
